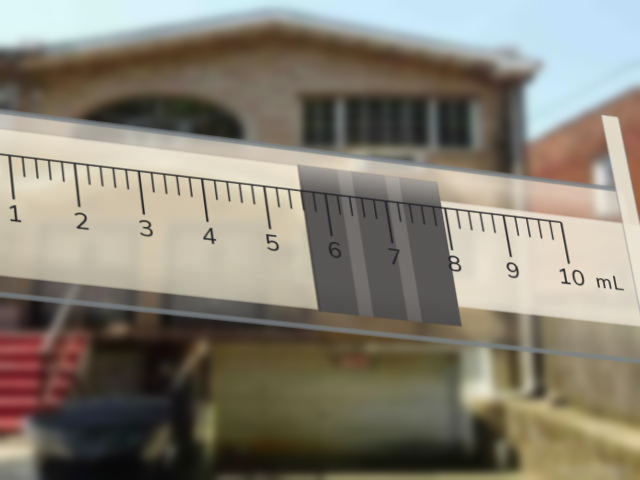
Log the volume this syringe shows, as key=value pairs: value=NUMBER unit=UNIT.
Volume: value=5.6 unit=mL
